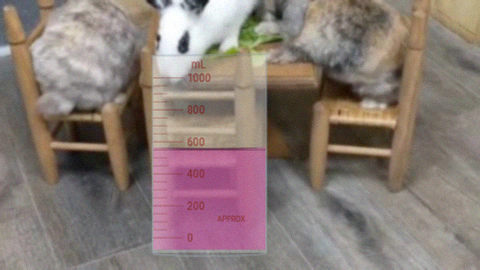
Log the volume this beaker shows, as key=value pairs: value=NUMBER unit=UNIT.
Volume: value=550 unit=mL
